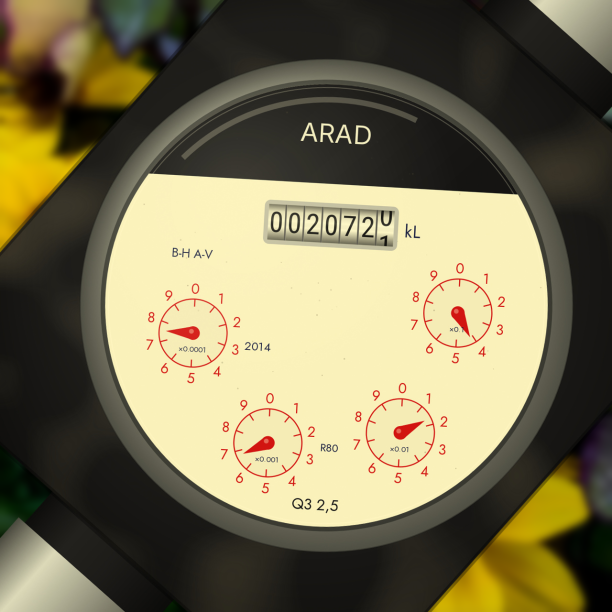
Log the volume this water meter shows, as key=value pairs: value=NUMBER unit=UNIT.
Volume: value=20720.4167 unit=kL
